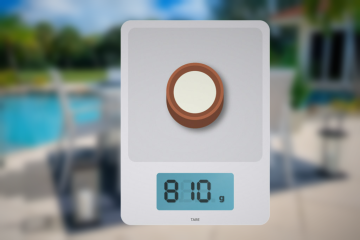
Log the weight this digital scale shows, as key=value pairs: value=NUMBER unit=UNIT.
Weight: value=810 unit=g
